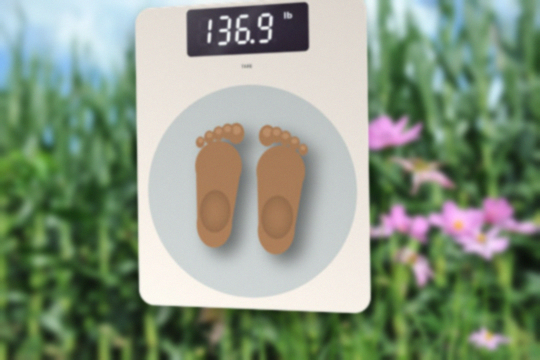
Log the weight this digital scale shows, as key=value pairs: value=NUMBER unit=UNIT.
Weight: value=136.9 unit=lb
